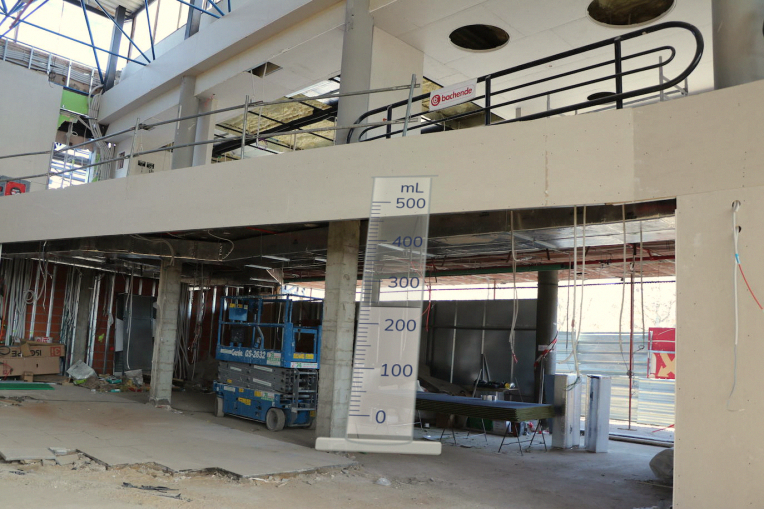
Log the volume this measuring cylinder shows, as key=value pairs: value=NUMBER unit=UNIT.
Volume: value=240 unit=mL
